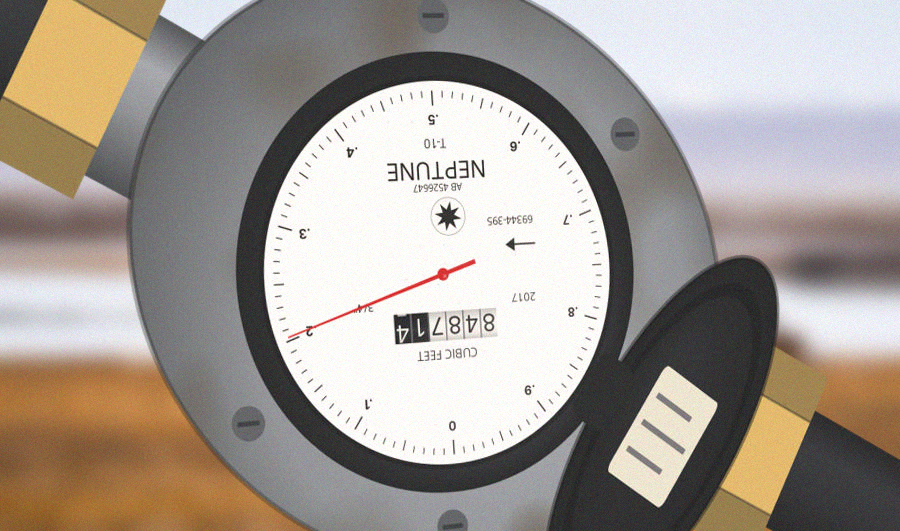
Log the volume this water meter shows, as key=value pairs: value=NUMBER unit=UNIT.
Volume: value=848714.20 unit=ft³
